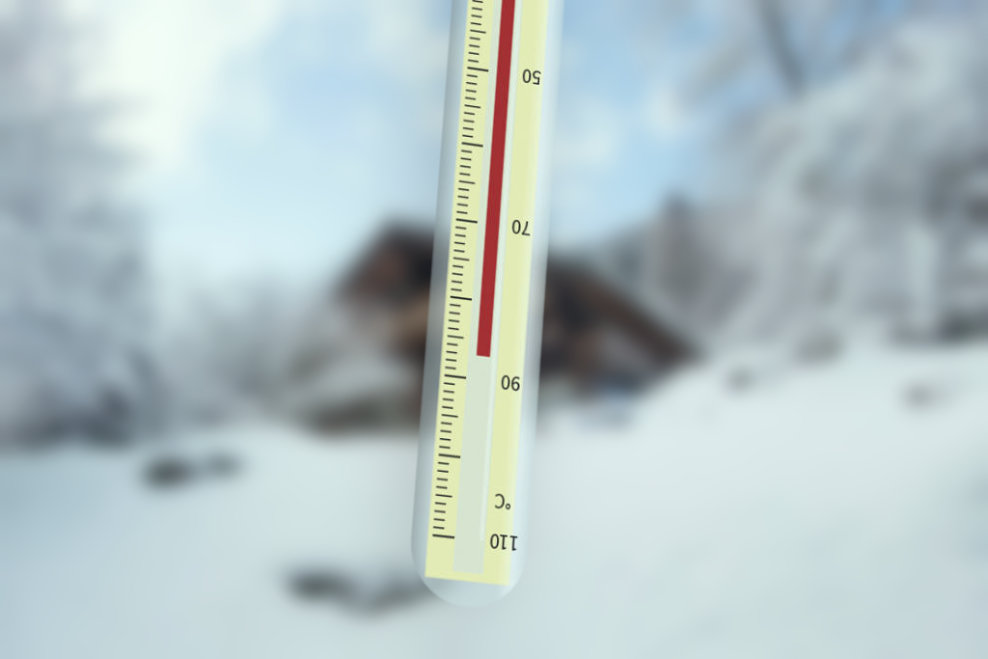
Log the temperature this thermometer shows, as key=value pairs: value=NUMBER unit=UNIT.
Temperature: value=87 unit=°C
